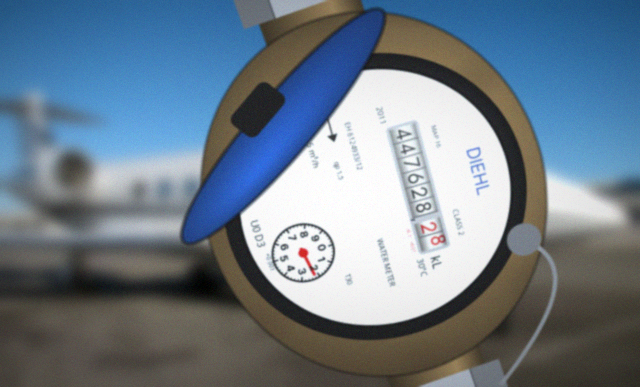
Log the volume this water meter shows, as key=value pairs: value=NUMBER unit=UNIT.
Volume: value=447628.282 unit=kL
